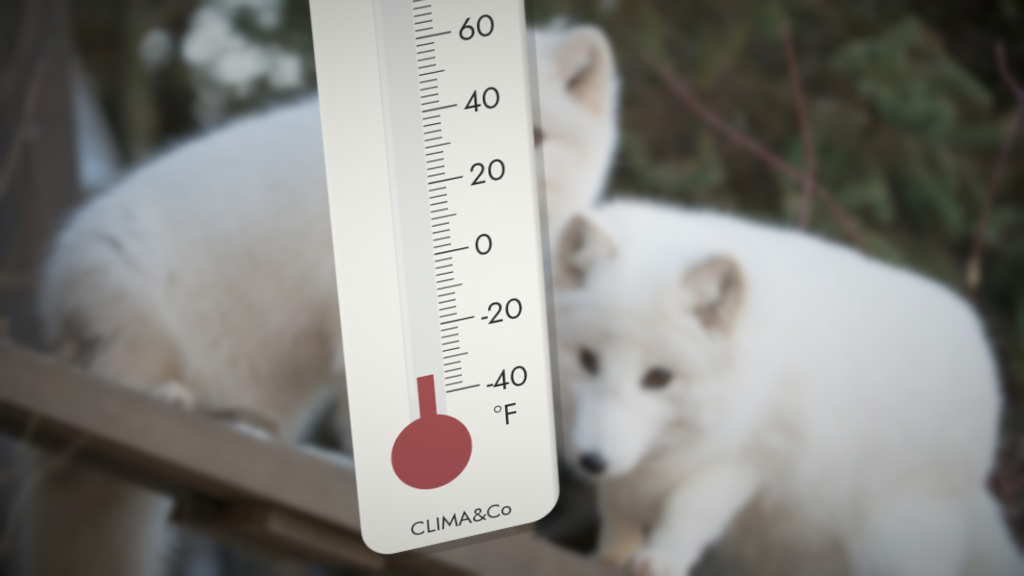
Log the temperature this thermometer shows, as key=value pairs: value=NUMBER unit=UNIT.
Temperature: value=-34 unit=°F
